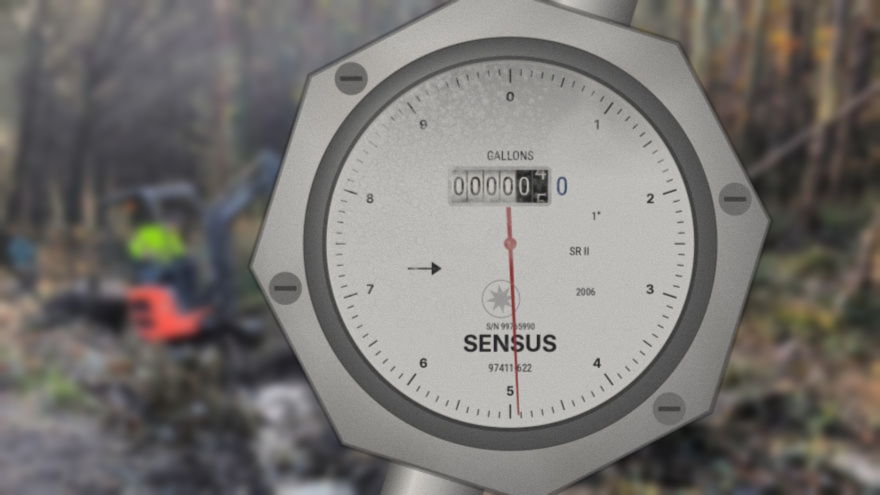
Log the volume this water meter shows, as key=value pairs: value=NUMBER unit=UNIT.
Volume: value=44.9 unit=gal
